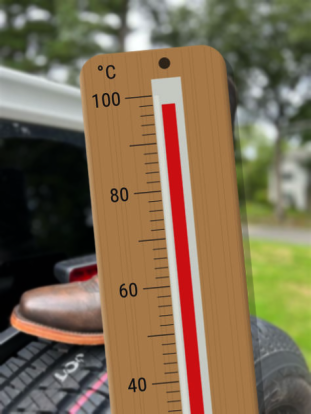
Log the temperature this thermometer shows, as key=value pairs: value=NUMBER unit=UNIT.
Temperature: value=98 unit=°C
